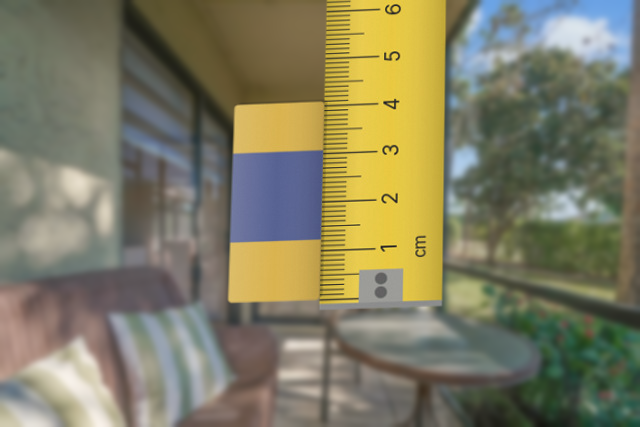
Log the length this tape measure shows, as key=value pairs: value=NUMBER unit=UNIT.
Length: value=4.1 unit=cm
